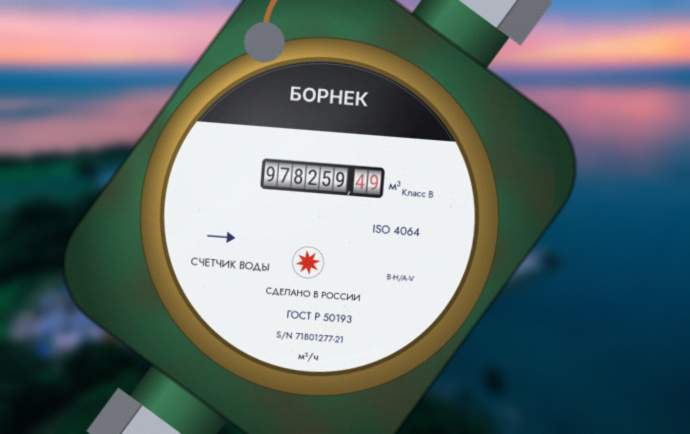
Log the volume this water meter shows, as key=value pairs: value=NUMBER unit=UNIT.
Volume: value=978259.49 unit=m³
